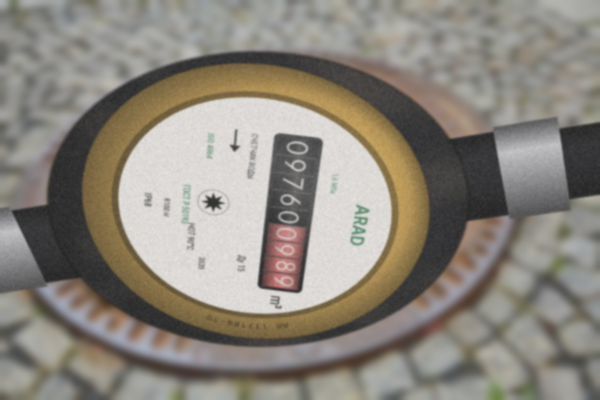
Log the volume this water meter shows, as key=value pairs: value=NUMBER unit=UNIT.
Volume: value=9760.0989 unit=m³
